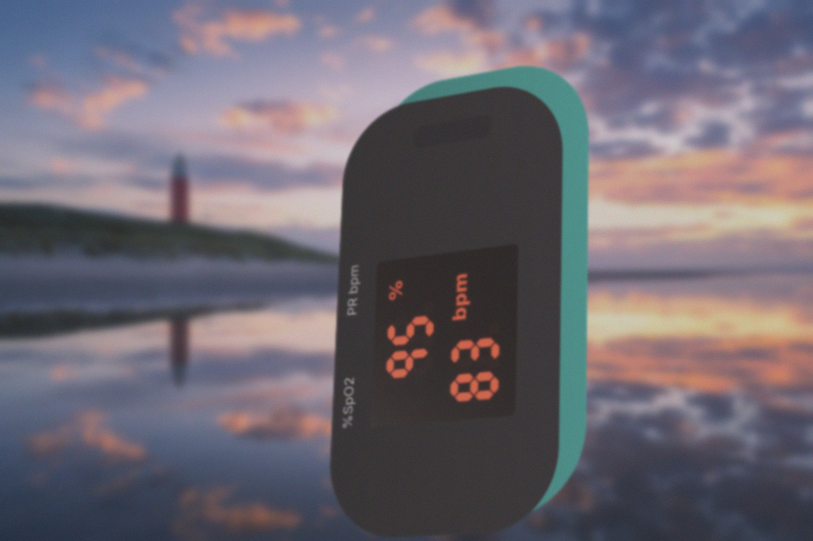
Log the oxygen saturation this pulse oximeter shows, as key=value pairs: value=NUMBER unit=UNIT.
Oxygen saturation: value=95 unit=%
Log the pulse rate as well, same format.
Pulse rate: value=83 unit=bpm
